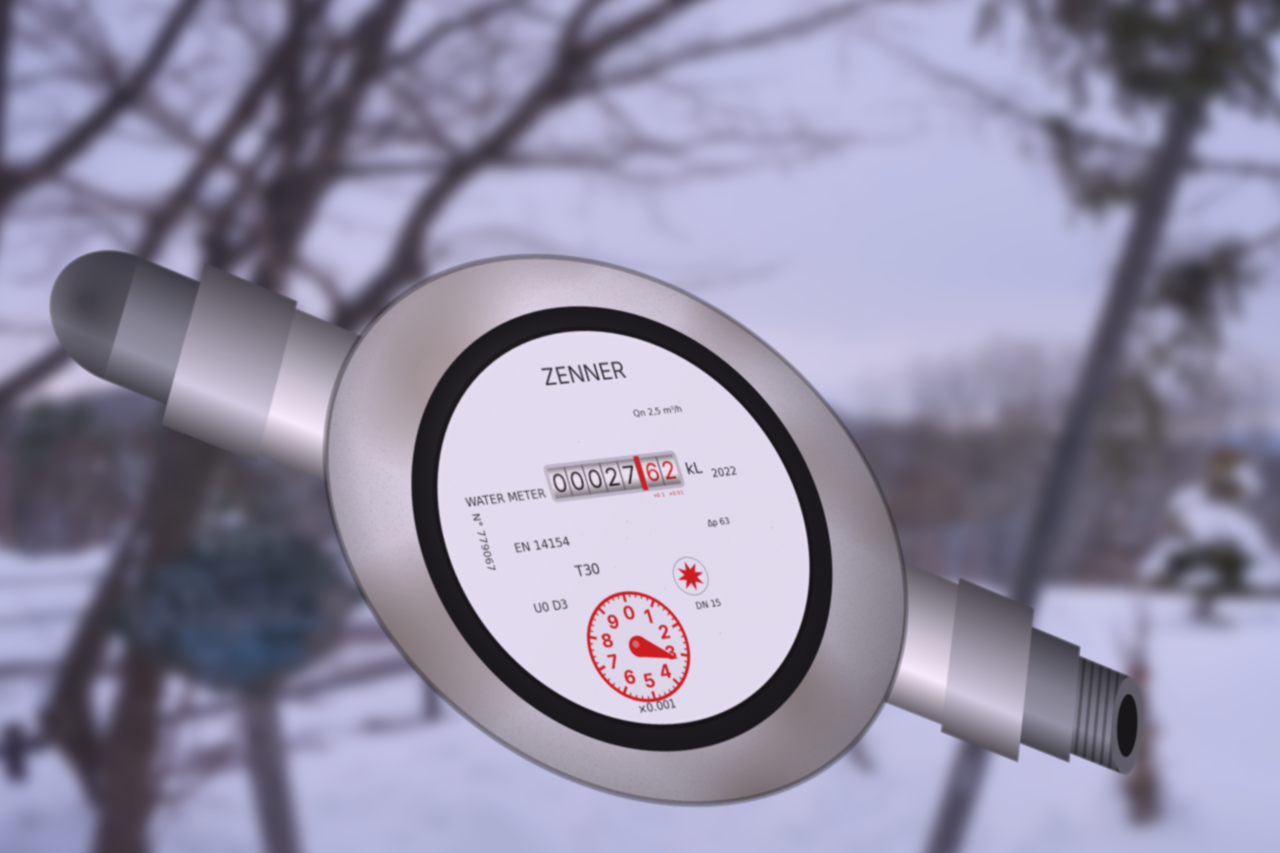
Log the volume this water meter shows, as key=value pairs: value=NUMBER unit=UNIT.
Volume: value=27.623 unit=kL
